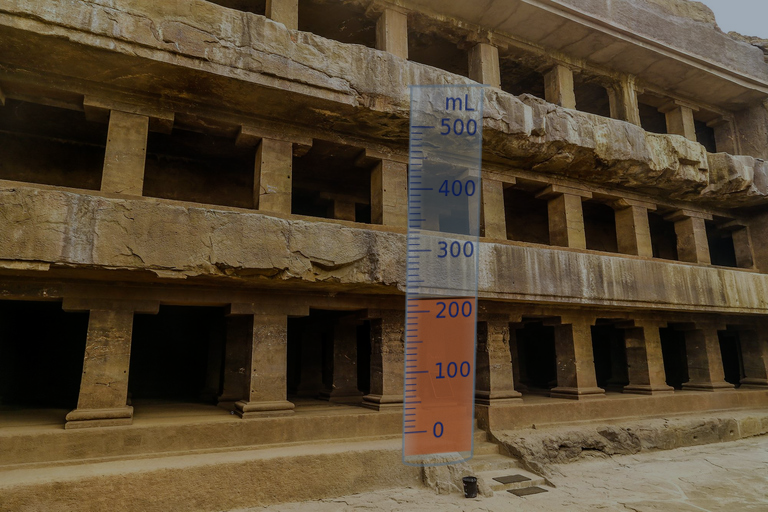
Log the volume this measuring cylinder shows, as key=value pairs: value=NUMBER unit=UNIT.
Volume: value=220 unit=mL
